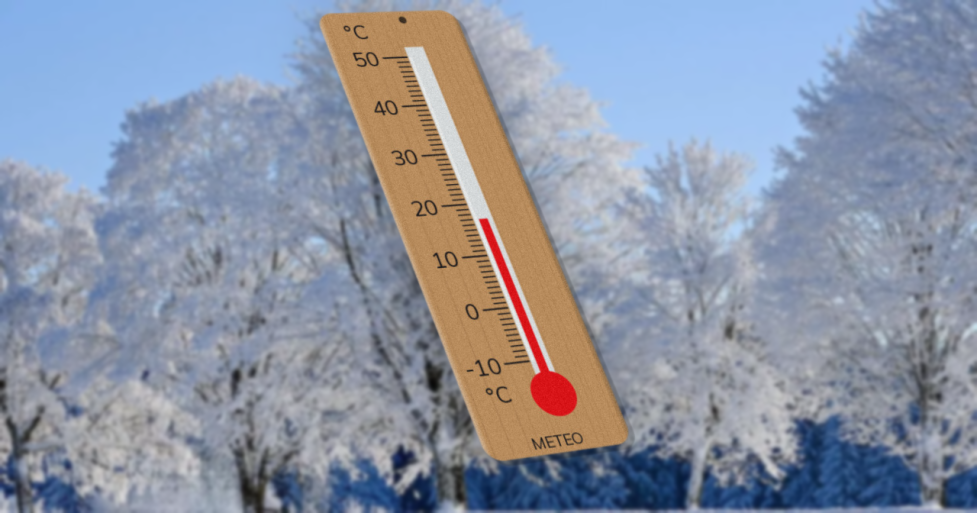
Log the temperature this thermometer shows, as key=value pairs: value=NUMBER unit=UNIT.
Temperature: value=17 unit=°C
